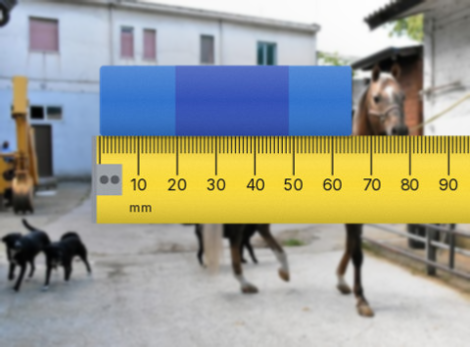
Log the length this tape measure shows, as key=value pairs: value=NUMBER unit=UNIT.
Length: value=65 unit=mm
